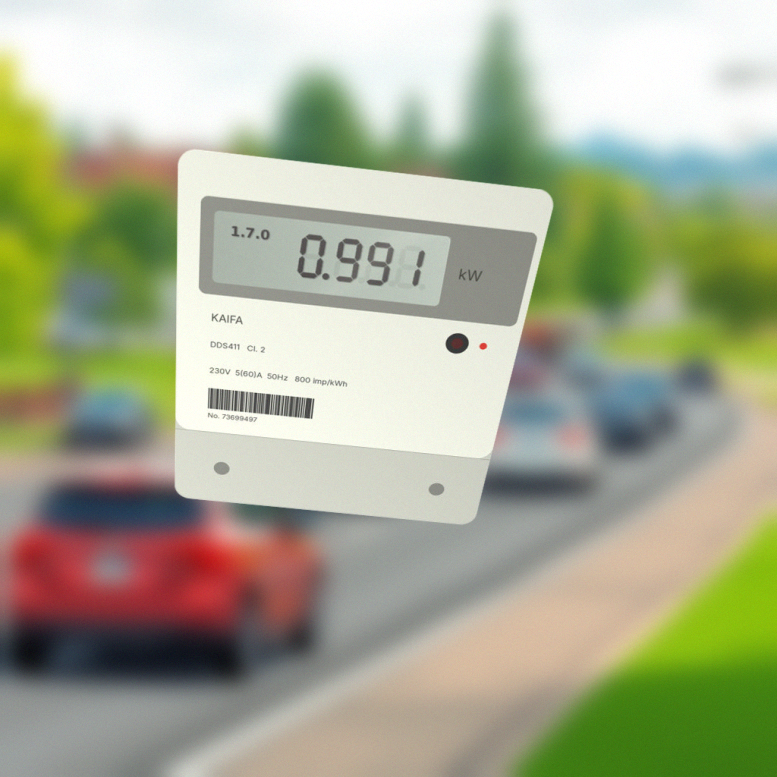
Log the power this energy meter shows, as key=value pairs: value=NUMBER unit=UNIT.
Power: value=0.991 unit=kW
